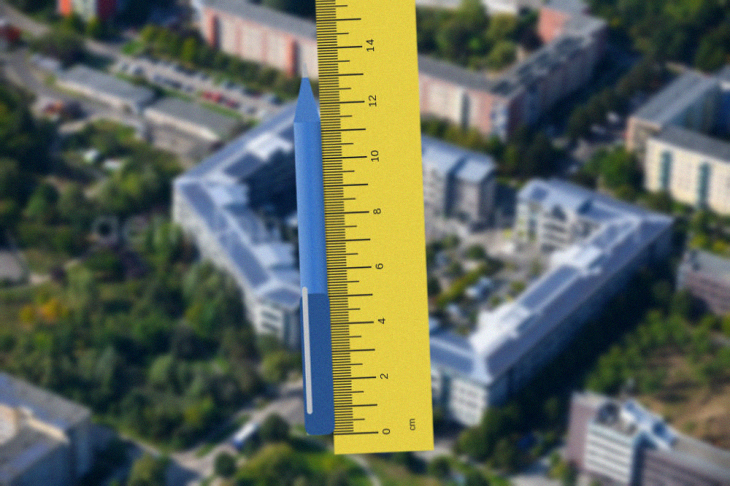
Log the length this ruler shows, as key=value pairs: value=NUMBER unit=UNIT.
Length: value=13.5 unit=cm
